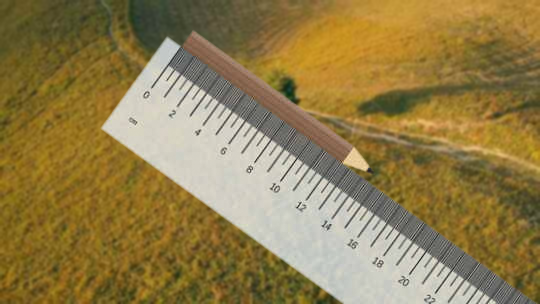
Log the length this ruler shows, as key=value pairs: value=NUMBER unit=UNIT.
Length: value=14.5 unit=cm
